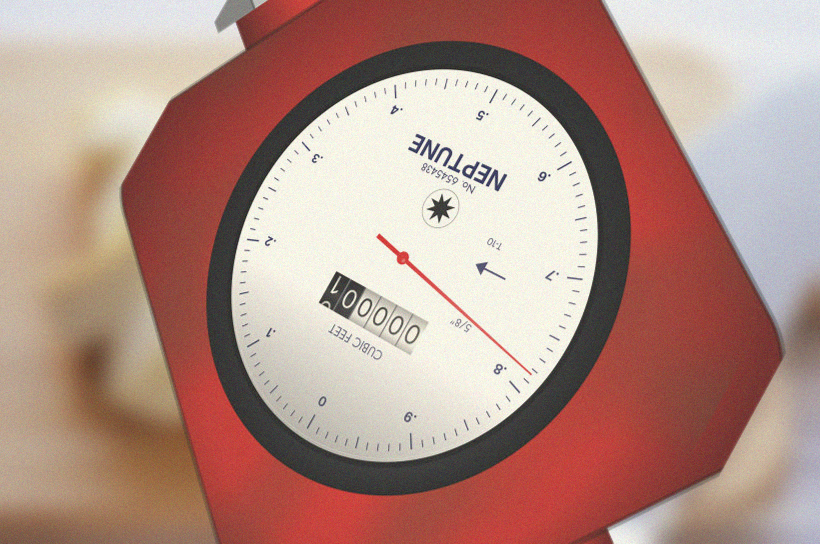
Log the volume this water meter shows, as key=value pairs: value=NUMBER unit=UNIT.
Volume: value=0.78 unit=ft³
